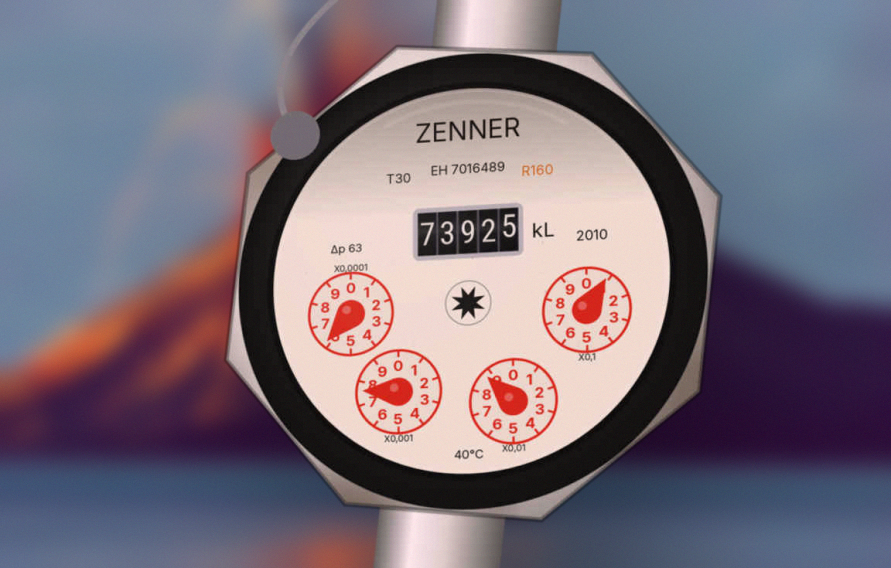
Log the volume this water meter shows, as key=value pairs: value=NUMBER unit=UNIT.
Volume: value=73925.0876 unit=kL
